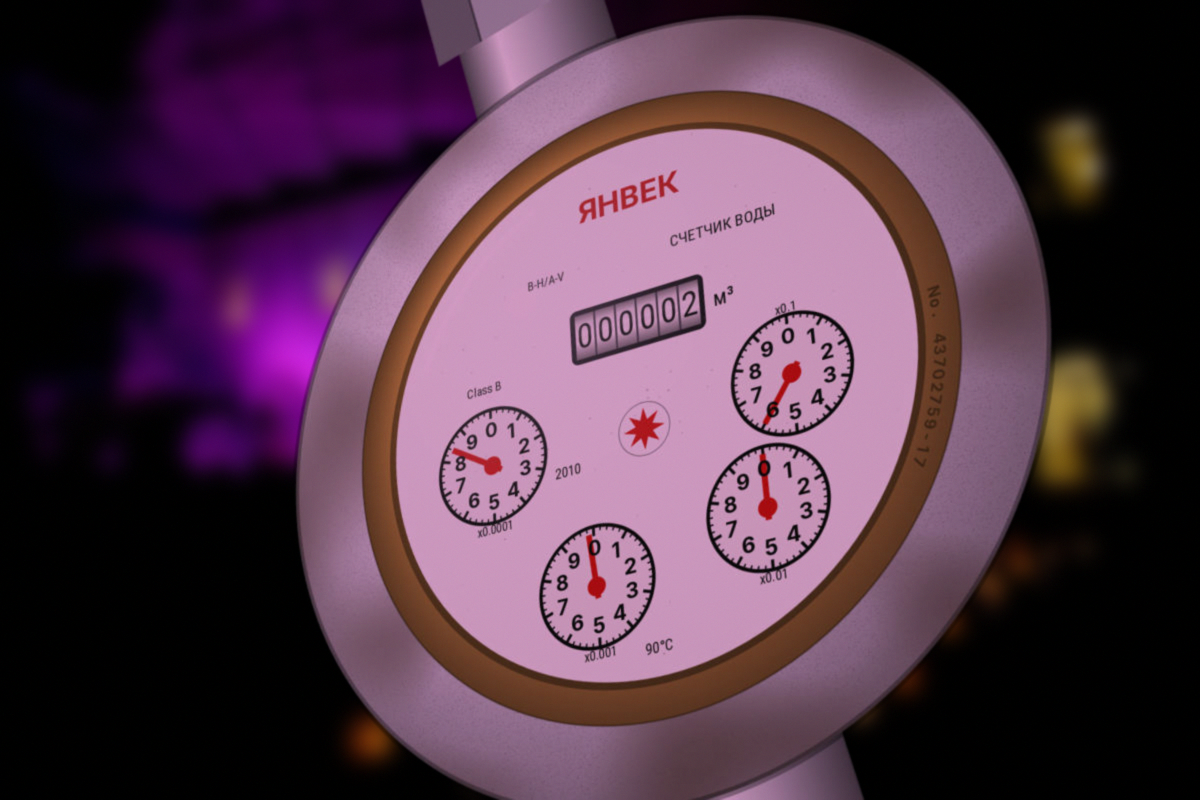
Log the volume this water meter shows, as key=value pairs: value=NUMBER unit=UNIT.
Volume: value=2.5998 unit=m³
